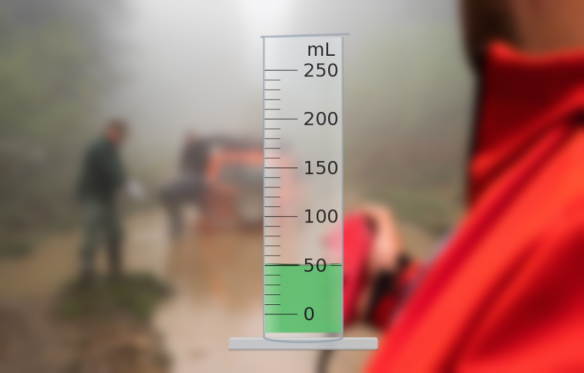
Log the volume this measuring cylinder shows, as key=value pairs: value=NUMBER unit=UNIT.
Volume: value=50 unit=mL
